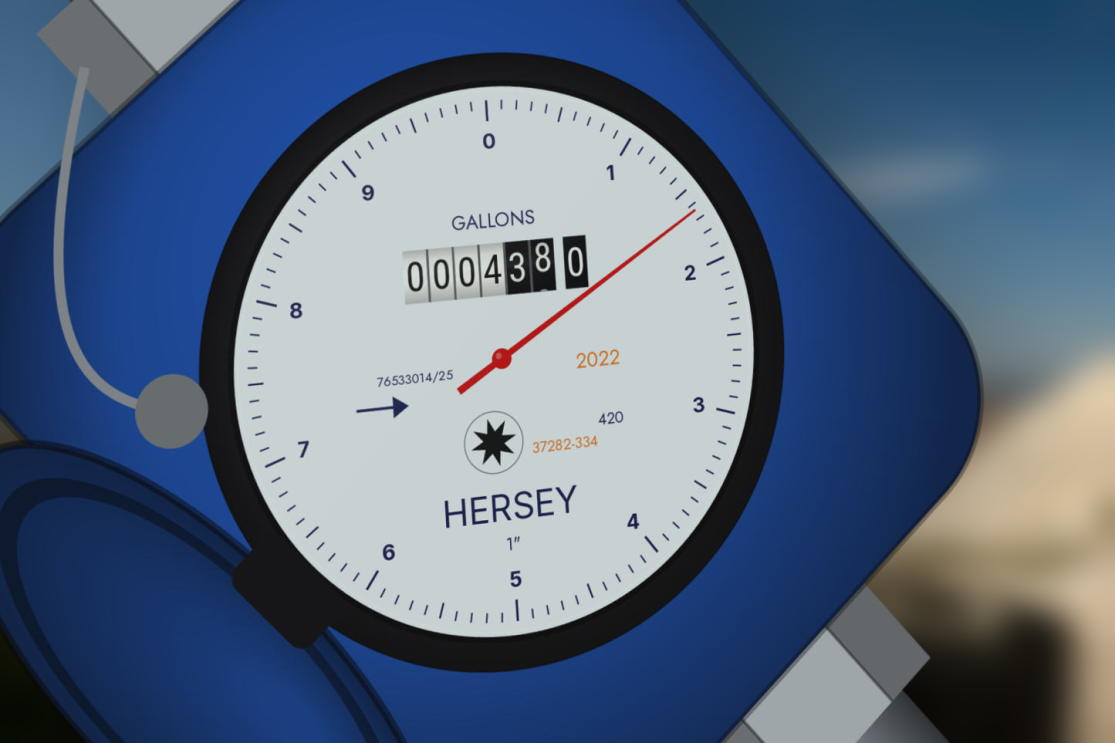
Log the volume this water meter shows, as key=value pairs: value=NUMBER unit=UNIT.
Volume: value=4381.6 unit=gal
